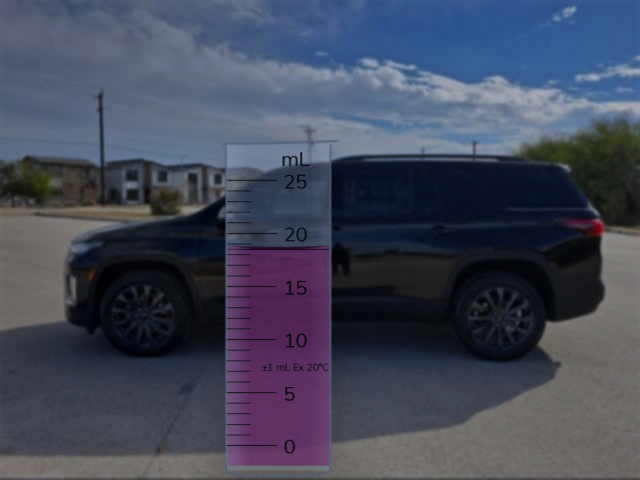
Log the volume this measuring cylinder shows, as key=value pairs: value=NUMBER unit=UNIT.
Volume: value=18.5 unit=mL
